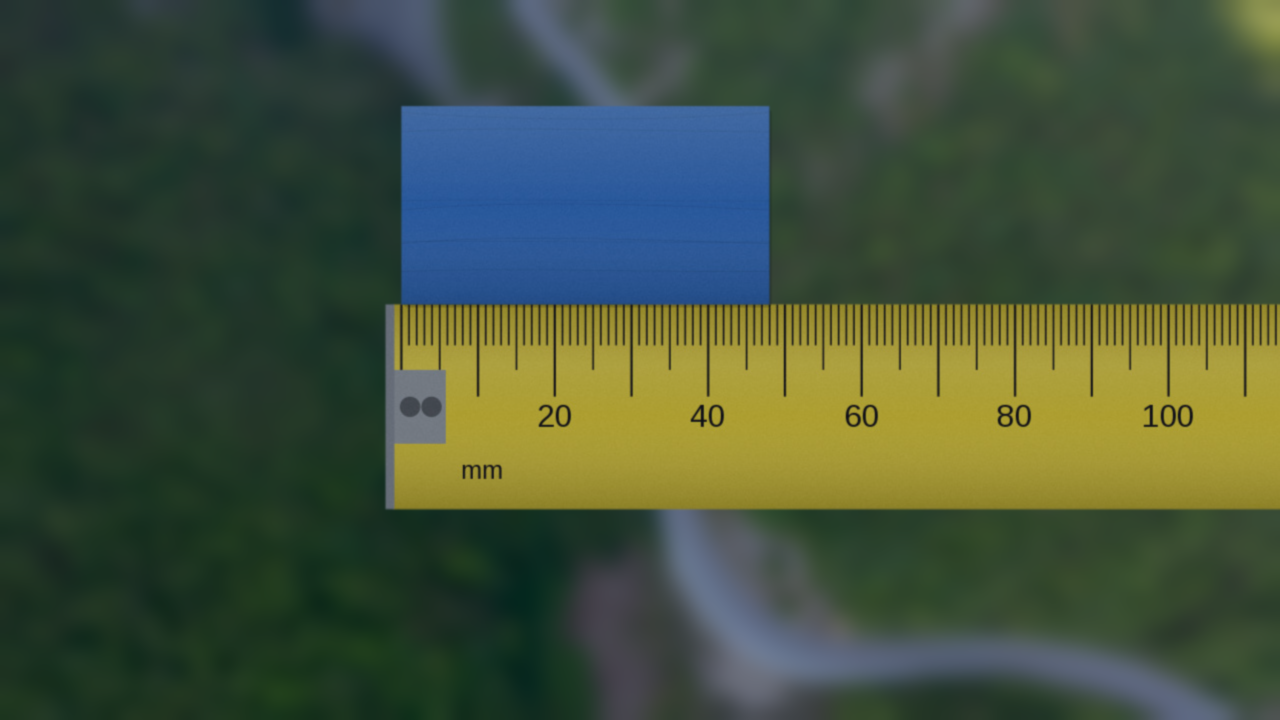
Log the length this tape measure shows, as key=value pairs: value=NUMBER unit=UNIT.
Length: value=48 unit=mm
